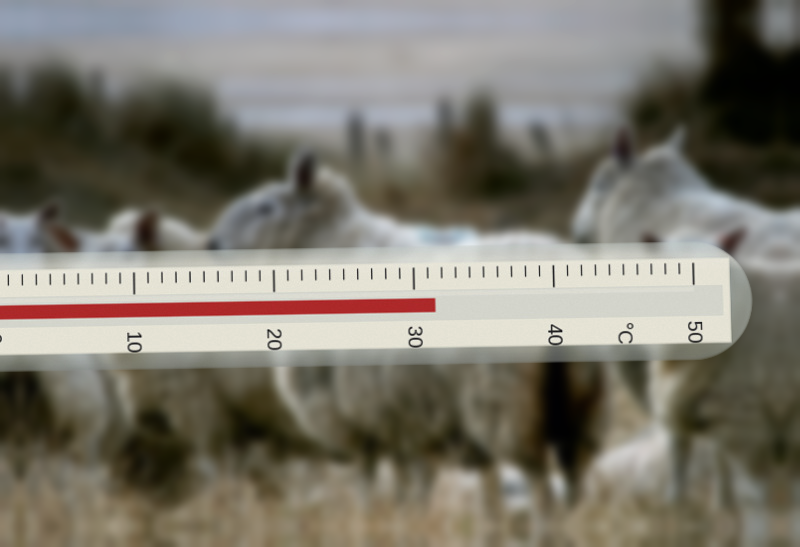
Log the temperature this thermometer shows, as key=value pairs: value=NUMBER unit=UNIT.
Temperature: value=31.5 unit=°C
